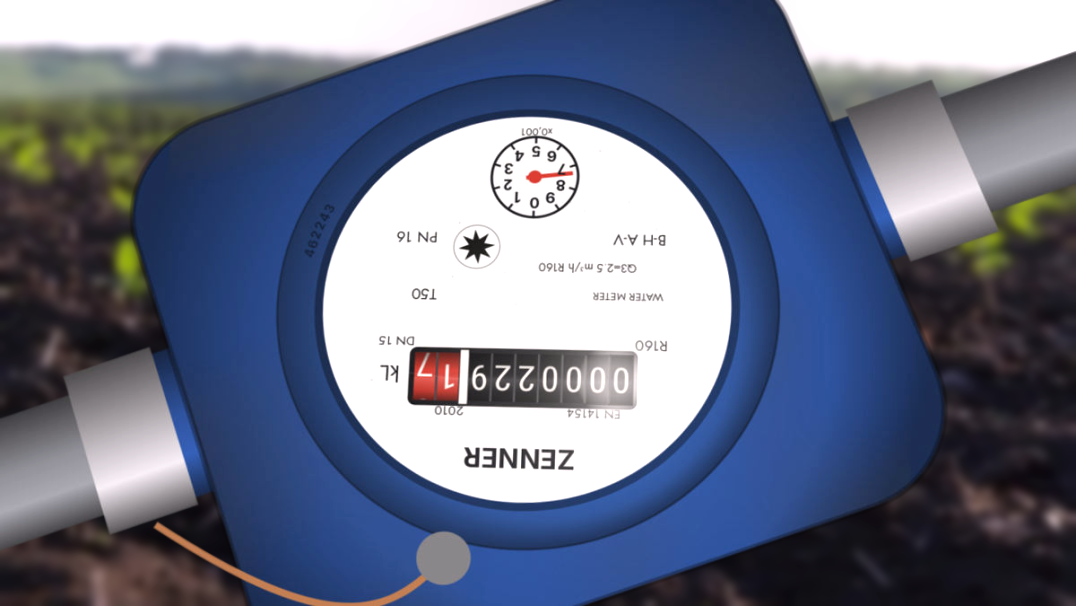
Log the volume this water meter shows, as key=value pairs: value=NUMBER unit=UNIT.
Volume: value=229.167 unit=kL
